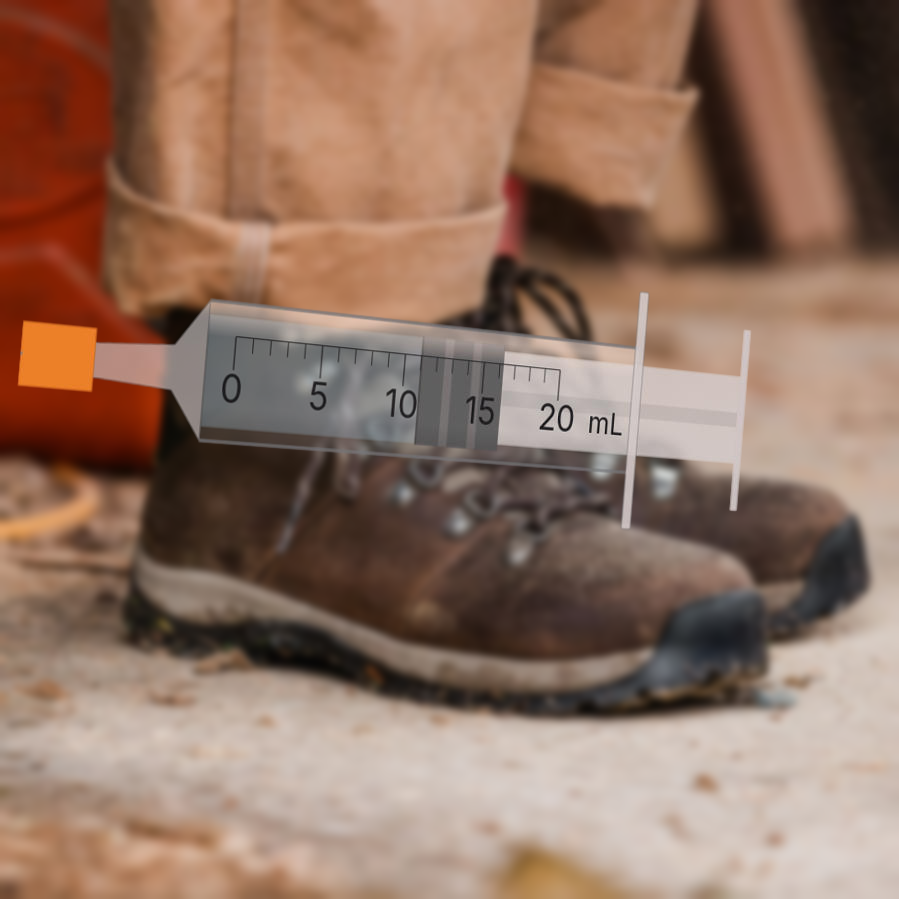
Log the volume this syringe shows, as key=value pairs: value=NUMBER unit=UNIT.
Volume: value=11 unit=mL
